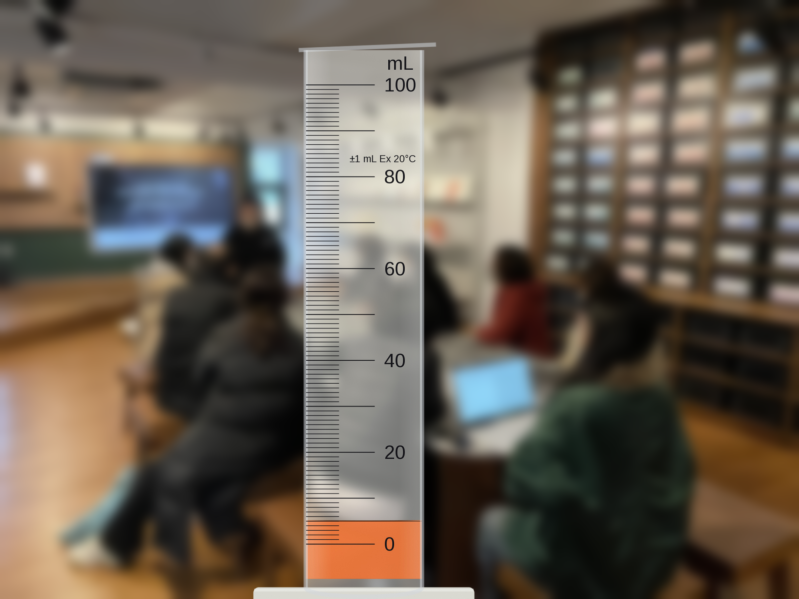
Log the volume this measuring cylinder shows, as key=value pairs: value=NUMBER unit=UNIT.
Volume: value=5 unit=mL
